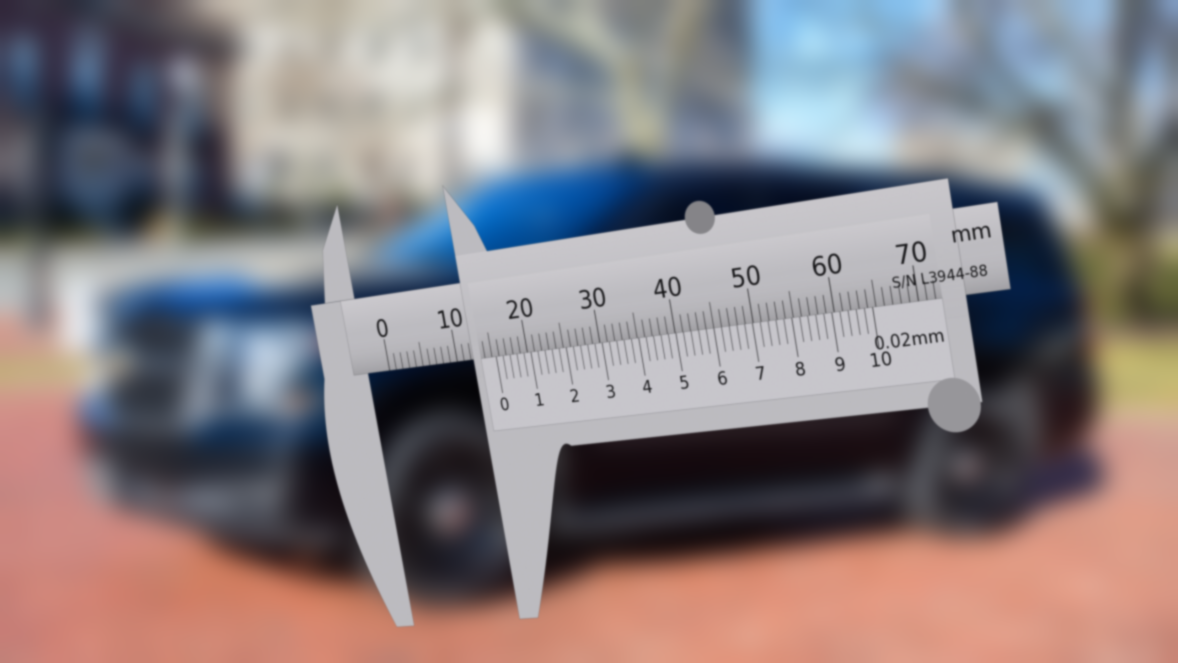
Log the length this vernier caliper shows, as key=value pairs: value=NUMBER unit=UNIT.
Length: value=15.6 unit=mm
